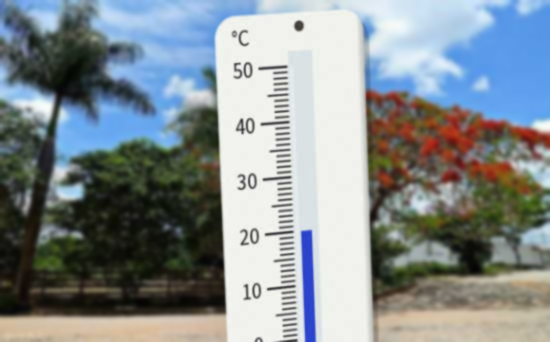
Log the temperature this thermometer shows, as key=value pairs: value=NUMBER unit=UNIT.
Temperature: value=20 unit=°C
